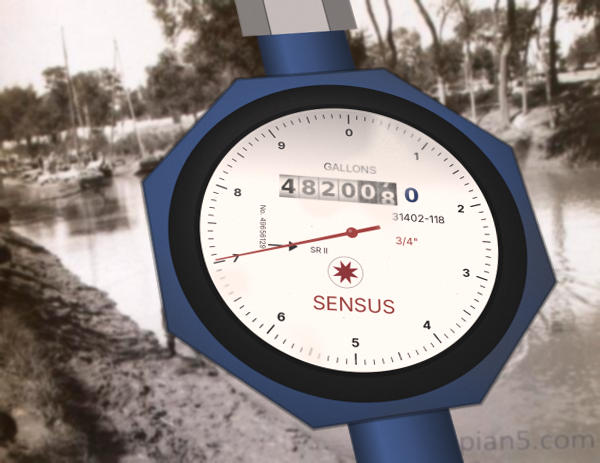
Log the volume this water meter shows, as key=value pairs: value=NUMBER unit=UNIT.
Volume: value=4820077.0 unit=gal
